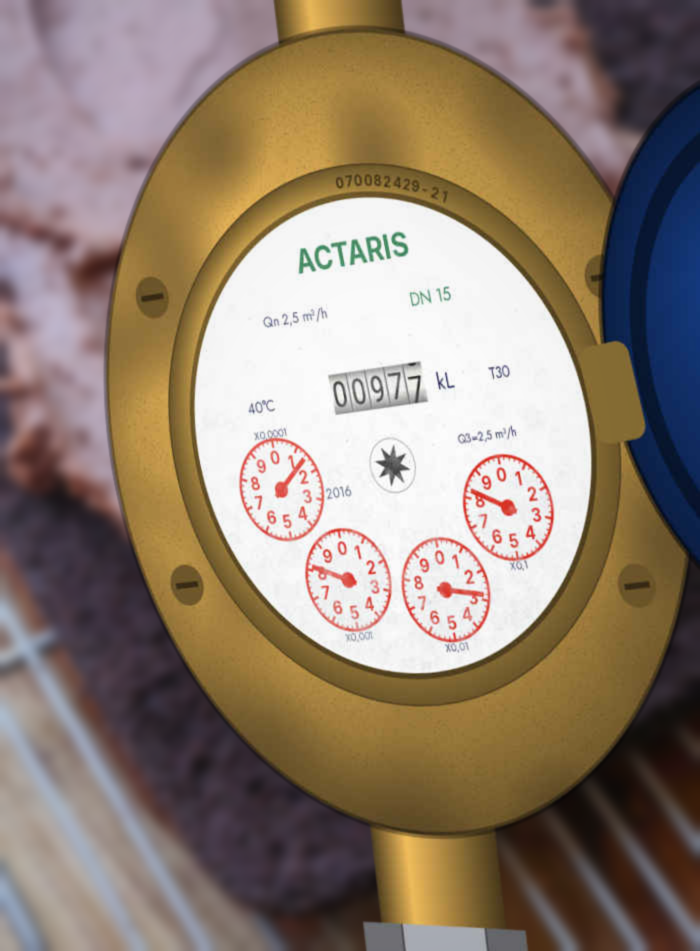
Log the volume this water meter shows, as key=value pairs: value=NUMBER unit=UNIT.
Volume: value=976.8281 unit=kL
